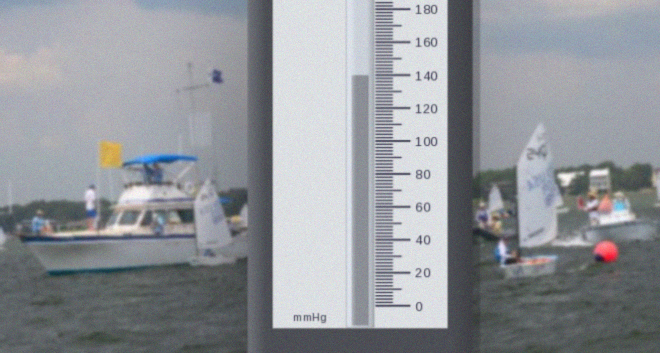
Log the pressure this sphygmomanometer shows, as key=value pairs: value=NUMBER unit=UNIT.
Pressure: value=140 unit=mmHg
